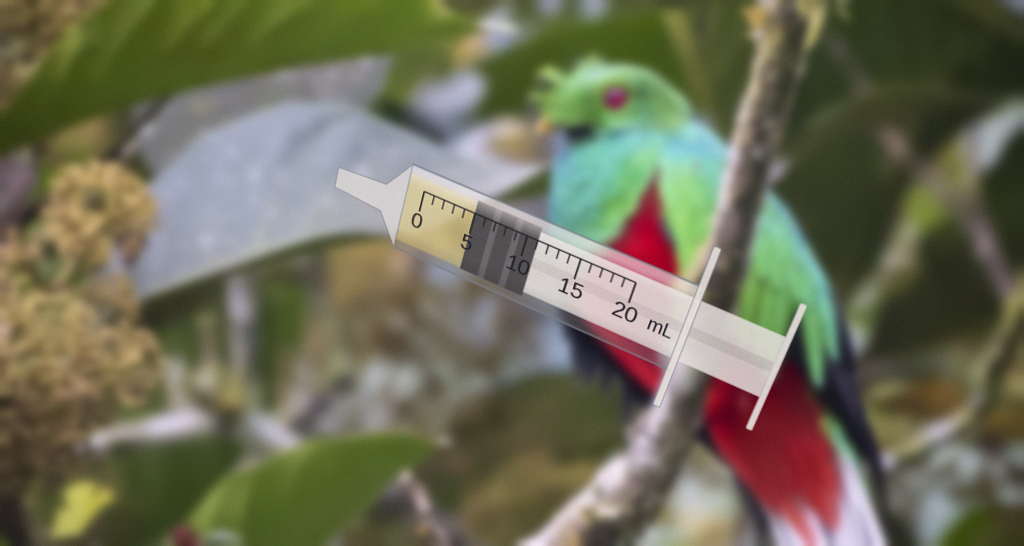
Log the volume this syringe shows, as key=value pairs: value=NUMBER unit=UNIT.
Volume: value=5 unit=mL
